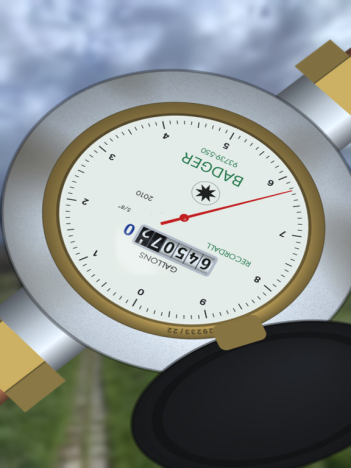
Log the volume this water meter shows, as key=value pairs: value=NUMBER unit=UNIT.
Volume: value=6450716.2 unit=gal
